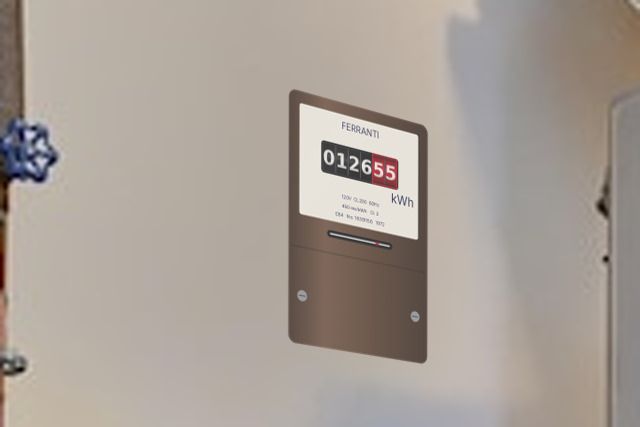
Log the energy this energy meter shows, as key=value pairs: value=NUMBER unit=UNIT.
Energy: value=126.55 unit=kWh
